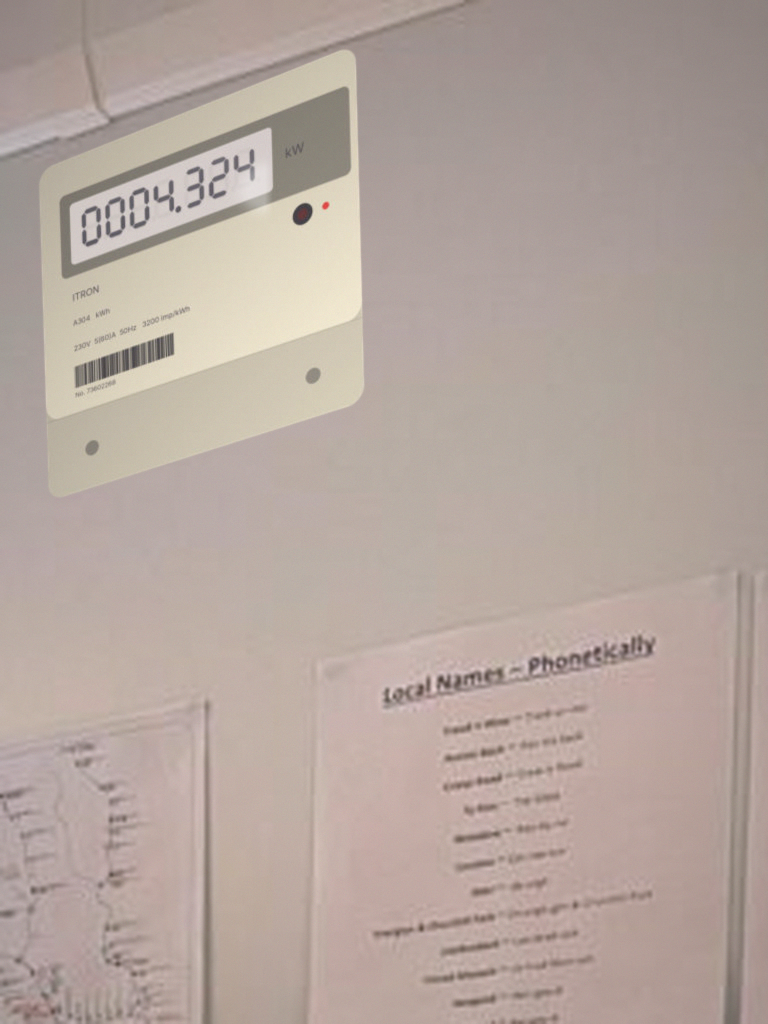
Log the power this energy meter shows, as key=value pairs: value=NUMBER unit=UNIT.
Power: value=4.324 unit=kW
